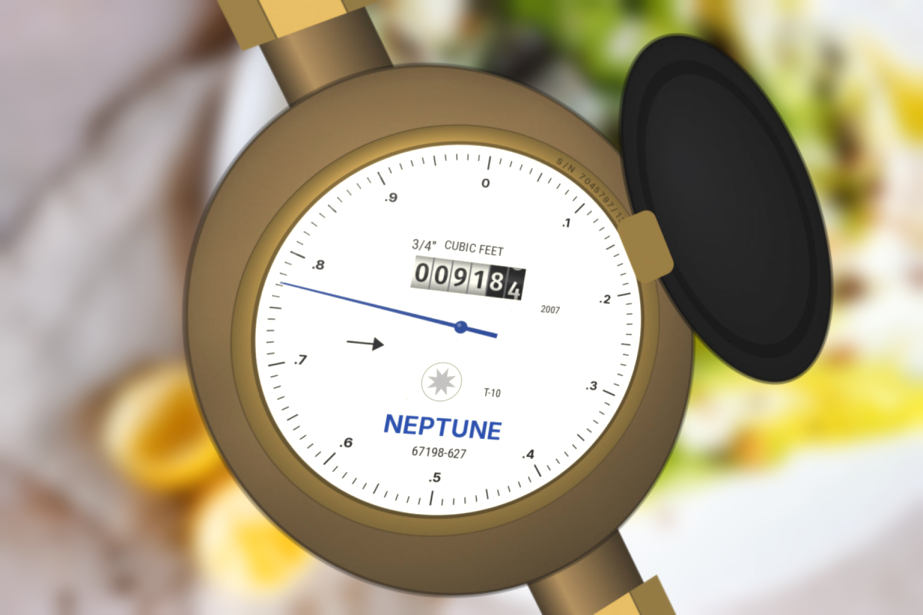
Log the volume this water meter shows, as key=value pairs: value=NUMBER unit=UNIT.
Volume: value=9183.77 unit=ft³
